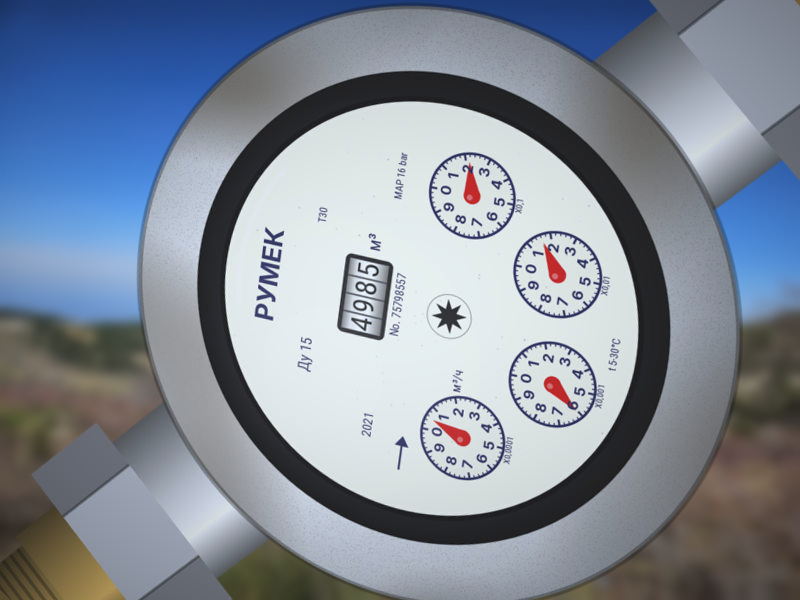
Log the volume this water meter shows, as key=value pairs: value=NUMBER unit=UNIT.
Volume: value=4985.2160 unit=m³
